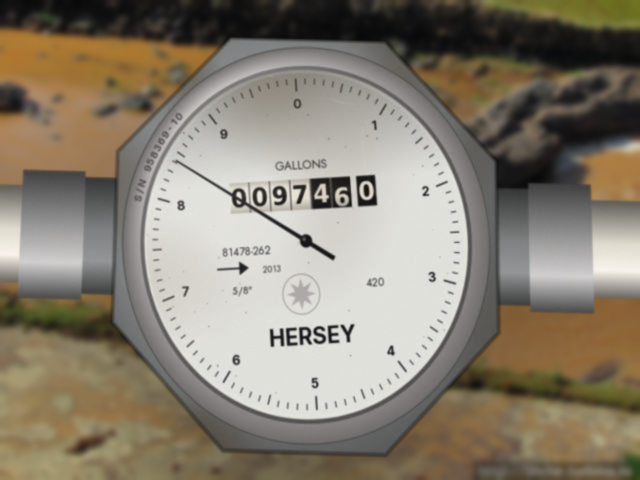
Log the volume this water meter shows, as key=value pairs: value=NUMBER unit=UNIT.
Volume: value=97458.4 unit=gal
